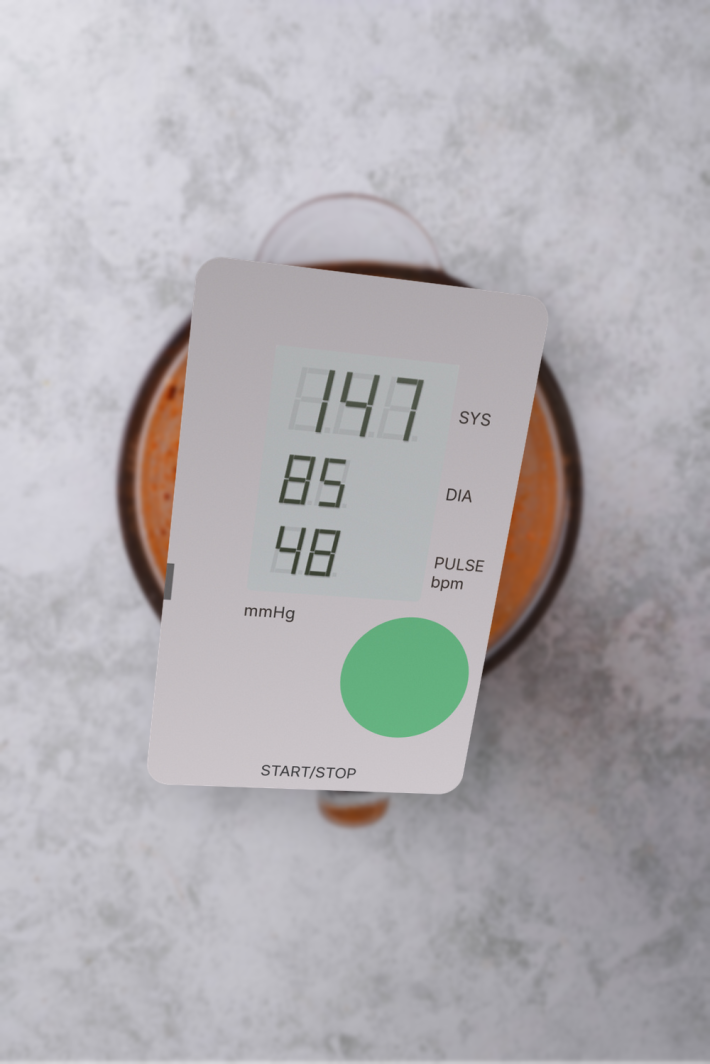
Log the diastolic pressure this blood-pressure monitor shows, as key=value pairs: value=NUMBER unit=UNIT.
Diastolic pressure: value=85 unit=mmHg
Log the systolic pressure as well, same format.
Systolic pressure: value=147 unit=mmHg
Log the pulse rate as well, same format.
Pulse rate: value=48 unit=bpm
